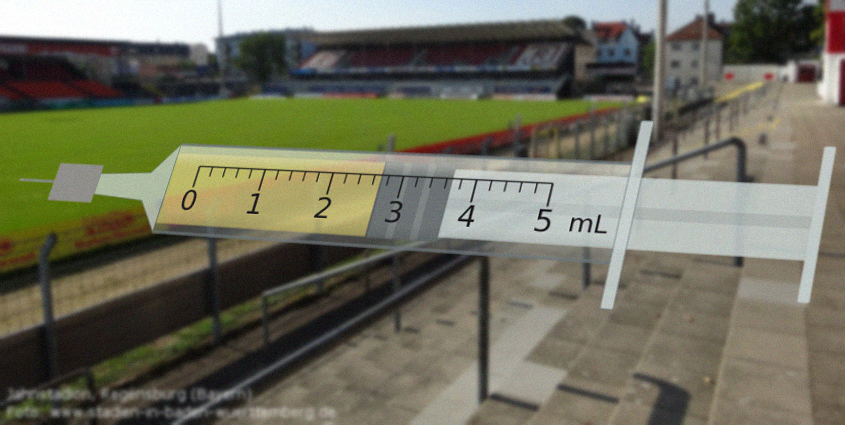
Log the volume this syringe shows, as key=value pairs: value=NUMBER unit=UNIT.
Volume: value=2.7 unit=mL
